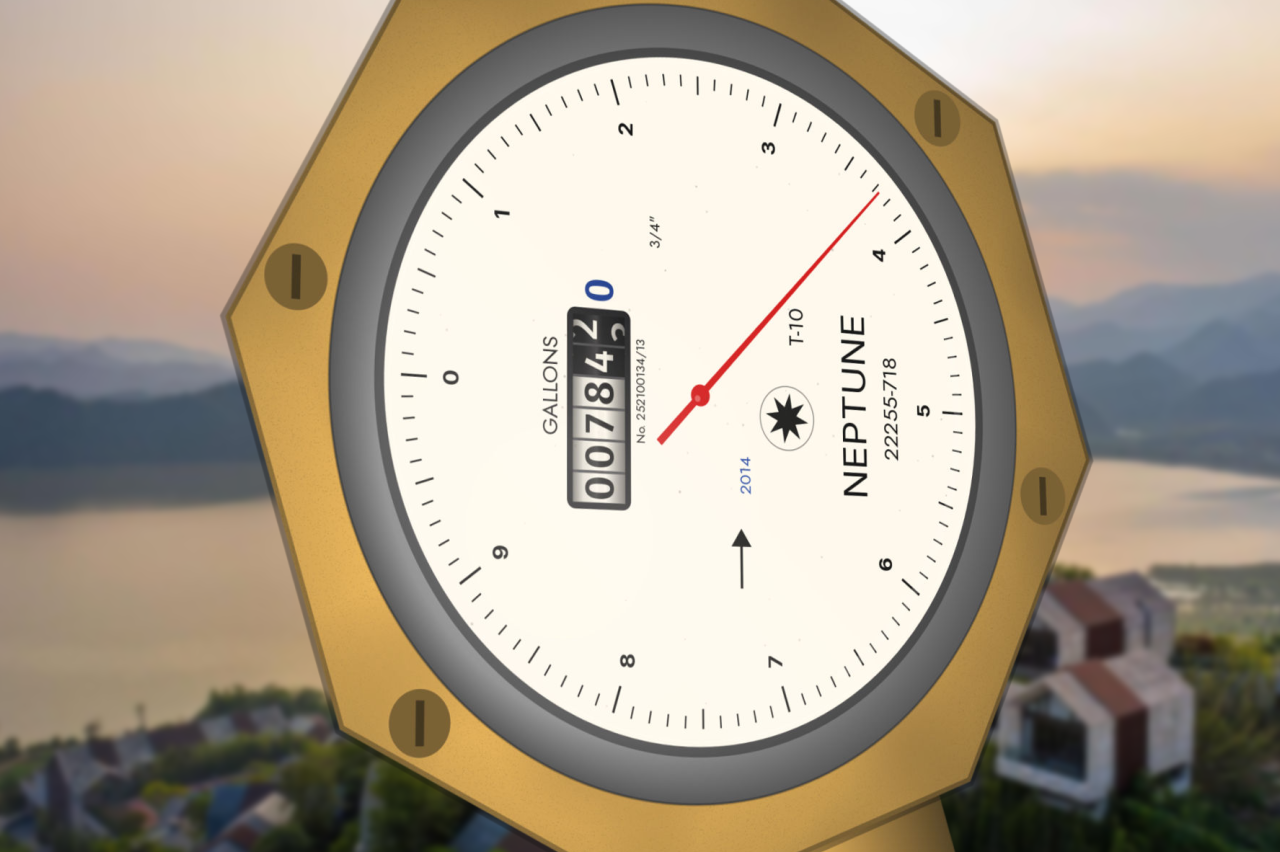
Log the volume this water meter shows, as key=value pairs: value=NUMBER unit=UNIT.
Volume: value=78423.7 unit=gal
